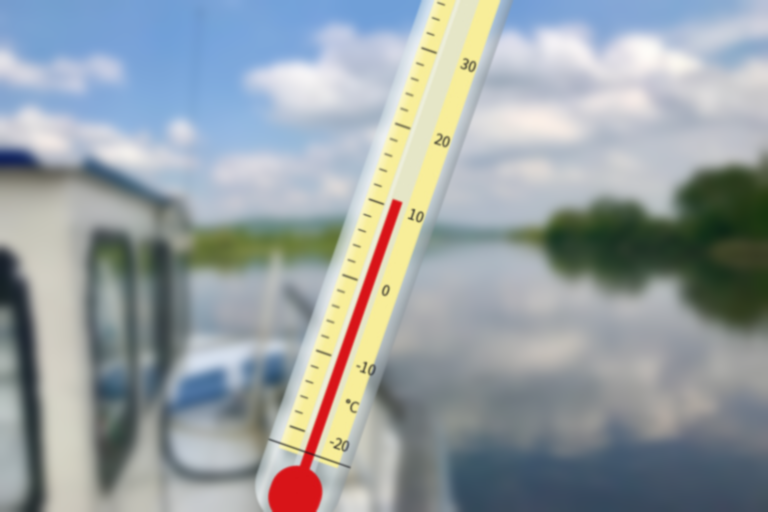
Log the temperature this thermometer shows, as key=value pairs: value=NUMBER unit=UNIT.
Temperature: value=11 unit=°C
